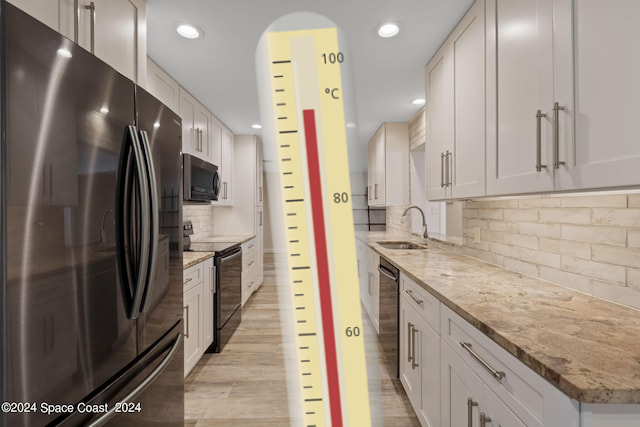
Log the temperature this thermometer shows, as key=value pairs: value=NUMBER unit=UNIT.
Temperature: value=93 unit=°C
